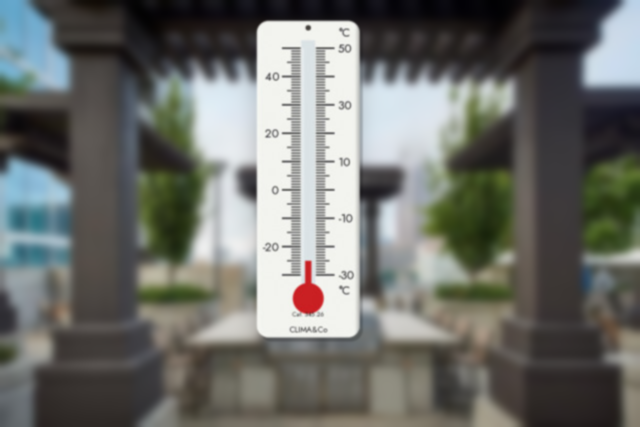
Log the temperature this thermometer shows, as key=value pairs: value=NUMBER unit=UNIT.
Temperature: value=-25 unit=°C
